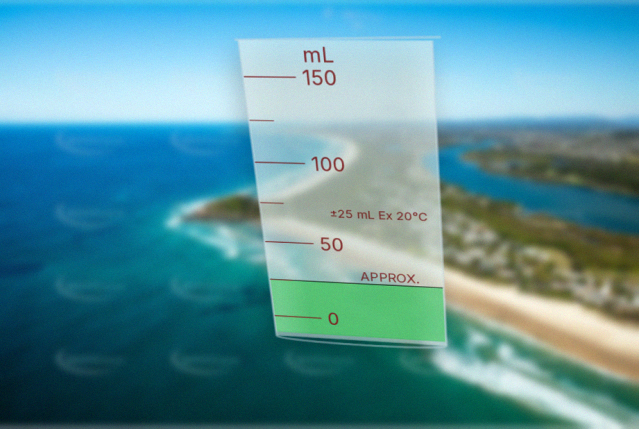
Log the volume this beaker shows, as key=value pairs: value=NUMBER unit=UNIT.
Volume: value=25 unit=mL
